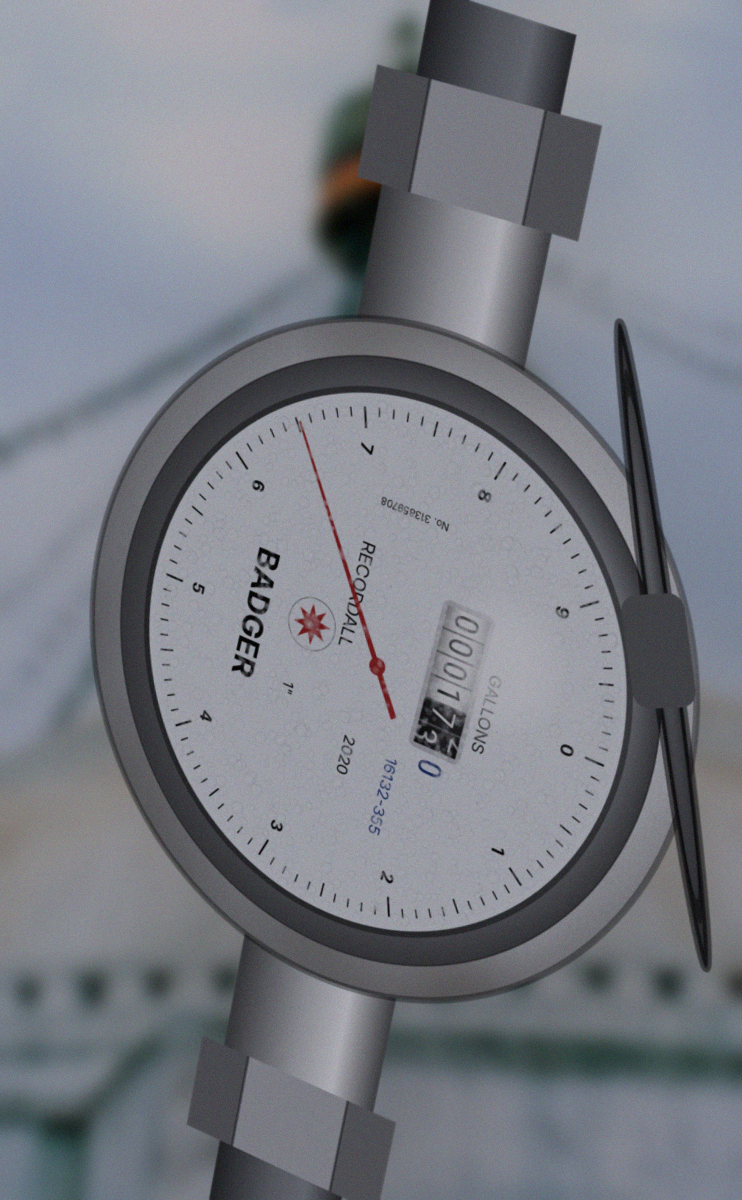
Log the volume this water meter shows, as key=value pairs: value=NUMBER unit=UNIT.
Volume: value=1726.5 unit=gal
